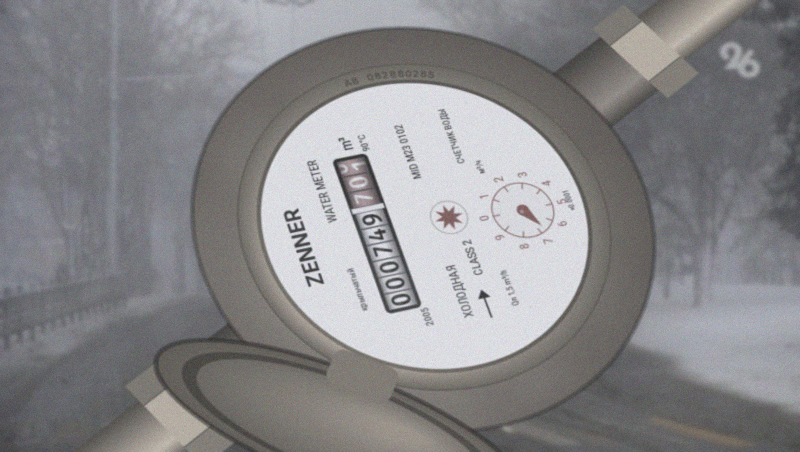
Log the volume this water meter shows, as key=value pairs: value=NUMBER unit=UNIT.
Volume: value=749.7006 unit=m³
